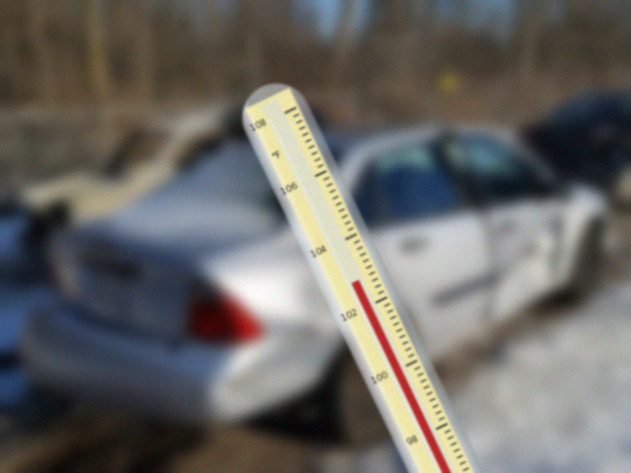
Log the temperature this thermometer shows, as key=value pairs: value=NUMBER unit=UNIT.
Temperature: value=102.8 unit=°F
